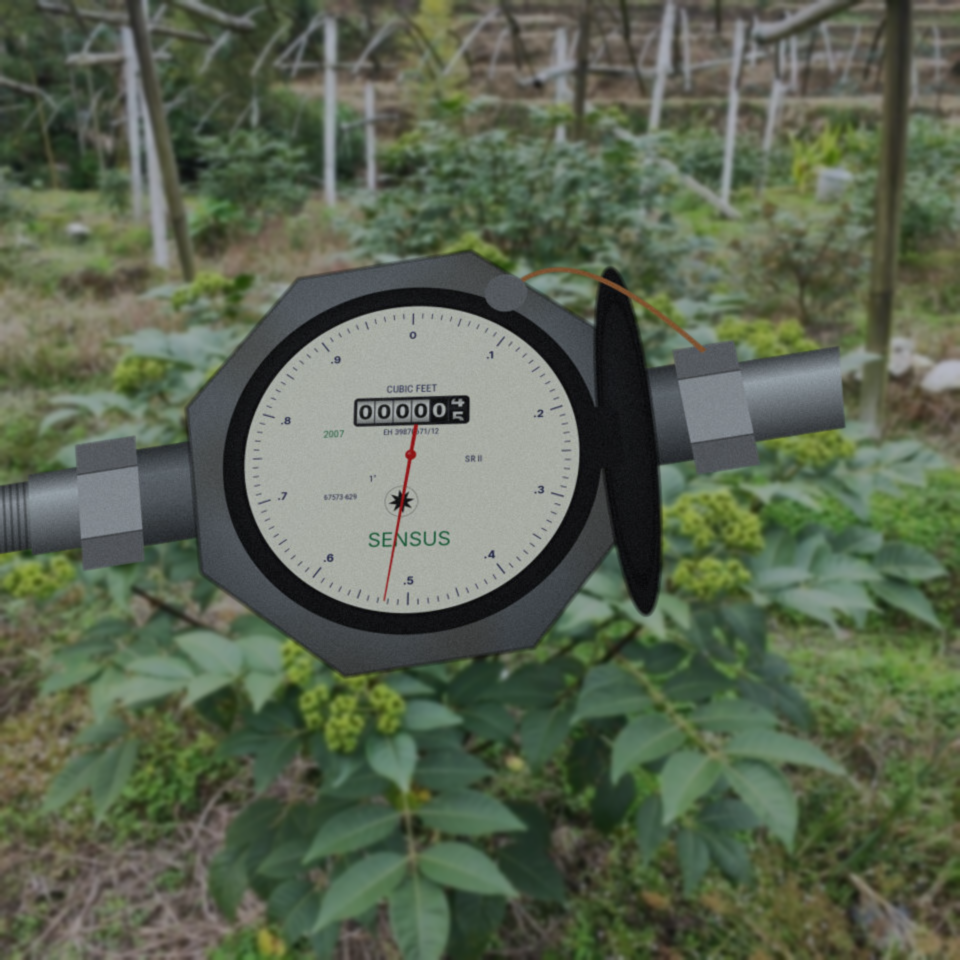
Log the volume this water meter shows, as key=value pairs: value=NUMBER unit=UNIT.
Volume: value=4.52 unit=ft³
